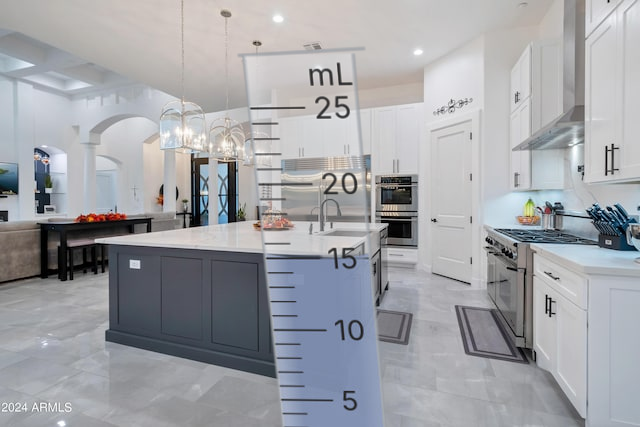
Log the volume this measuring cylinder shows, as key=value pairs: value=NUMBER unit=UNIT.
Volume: value=15 unit=mL
